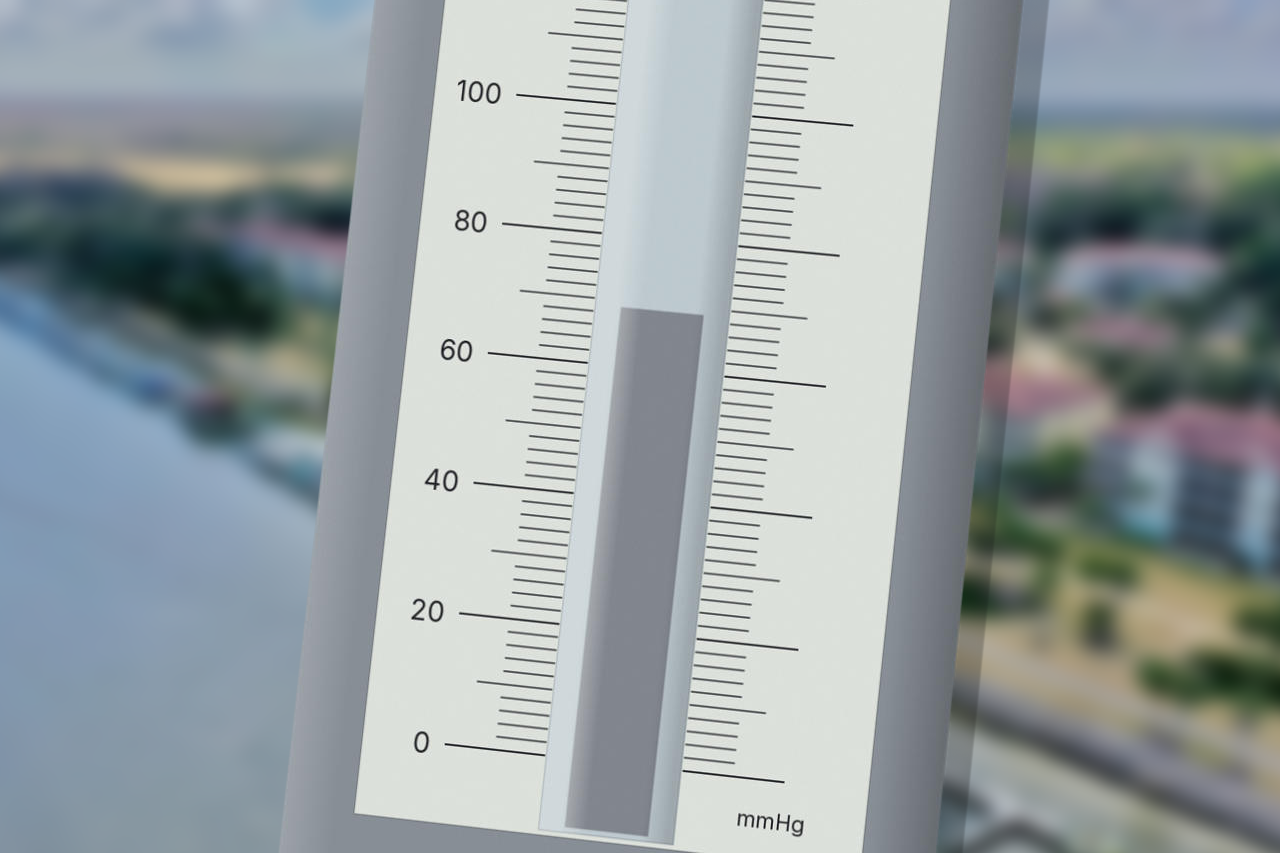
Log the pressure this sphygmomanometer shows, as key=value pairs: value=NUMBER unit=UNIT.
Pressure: value=69 unit=mmHg
